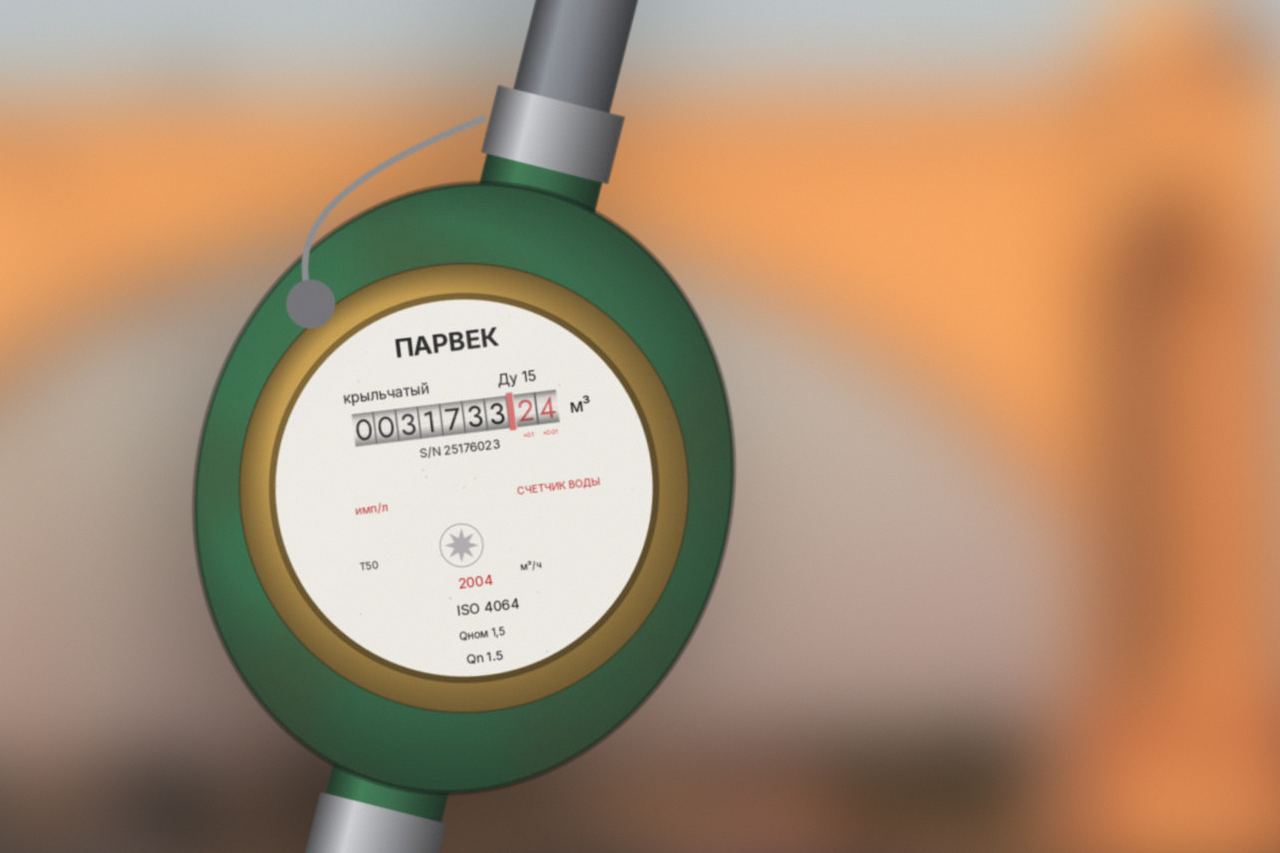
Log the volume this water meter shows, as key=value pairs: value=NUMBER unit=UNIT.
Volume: value=31733.24 unit=m³
